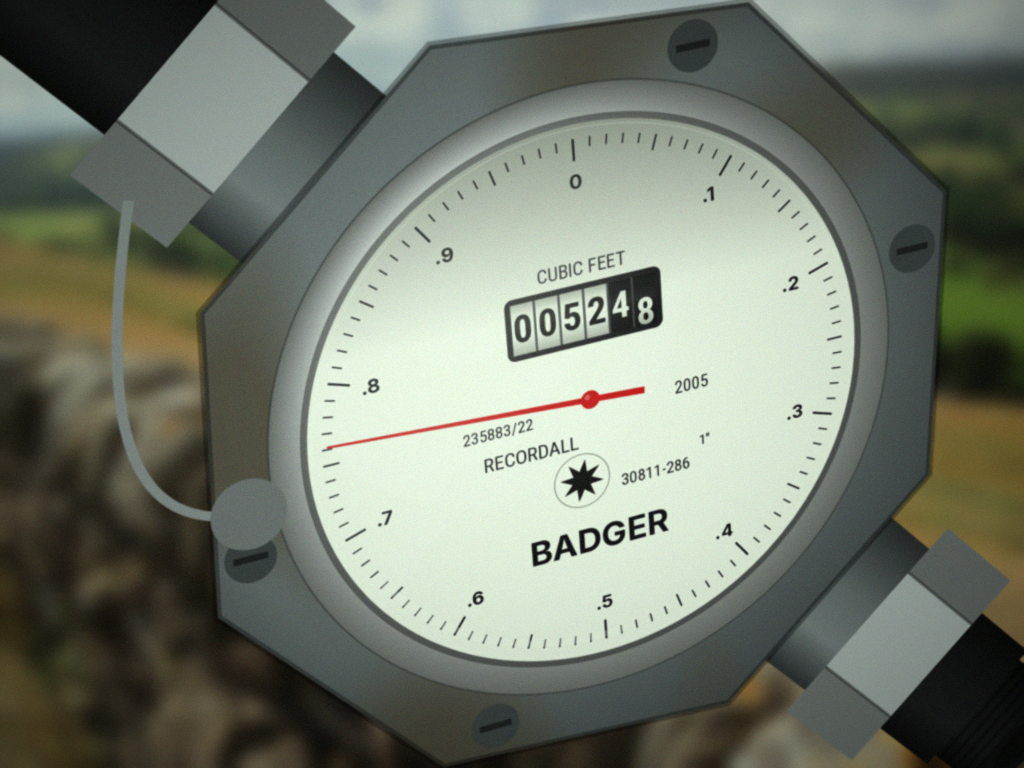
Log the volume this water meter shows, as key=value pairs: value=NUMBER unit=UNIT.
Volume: value=5247.76 unit=ft³
